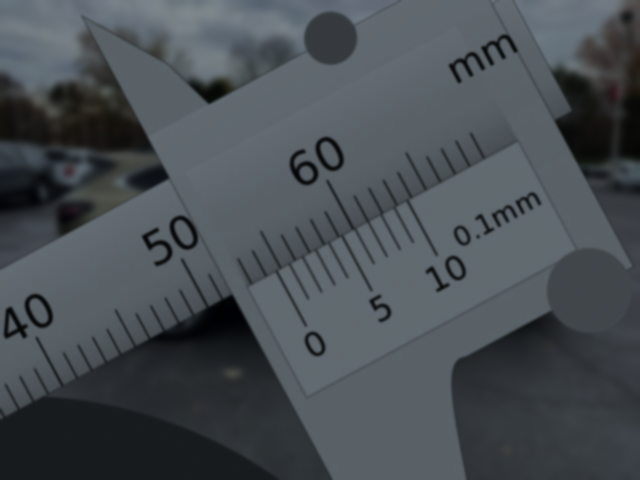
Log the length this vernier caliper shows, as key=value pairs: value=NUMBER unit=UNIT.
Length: value=54.7 unit=mm
